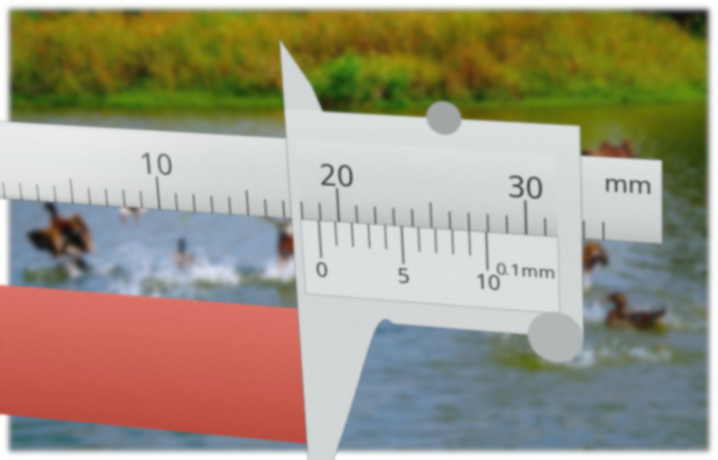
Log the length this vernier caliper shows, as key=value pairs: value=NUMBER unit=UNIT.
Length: value=18.9 unit=mm
